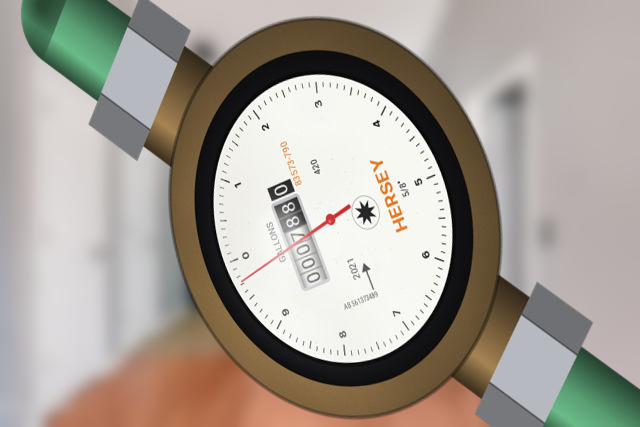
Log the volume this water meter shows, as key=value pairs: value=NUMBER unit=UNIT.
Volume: value=7879.7 unit=gal
